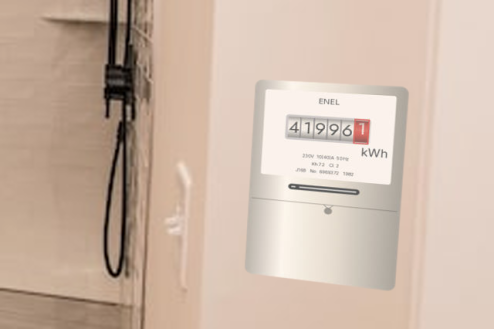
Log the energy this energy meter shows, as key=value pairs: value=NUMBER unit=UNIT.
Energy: value=41996.1 unit=kWh
